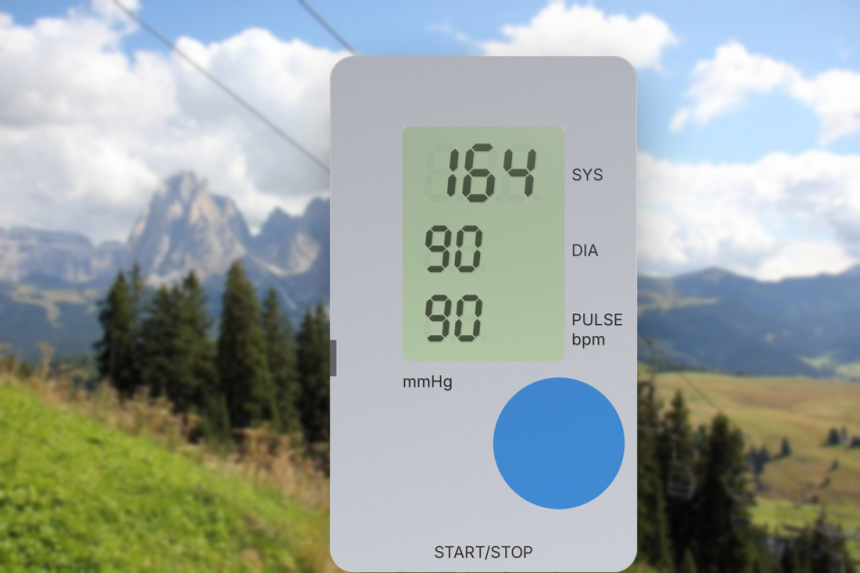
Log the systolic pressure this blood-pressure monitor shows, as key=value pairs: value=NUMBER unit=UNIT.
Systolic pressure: value=164 unit=mmHg
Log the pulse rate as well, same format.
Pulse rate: value=90 unit=bpm
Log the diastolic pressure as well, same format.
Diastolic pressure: value=90 unit=mmHg
